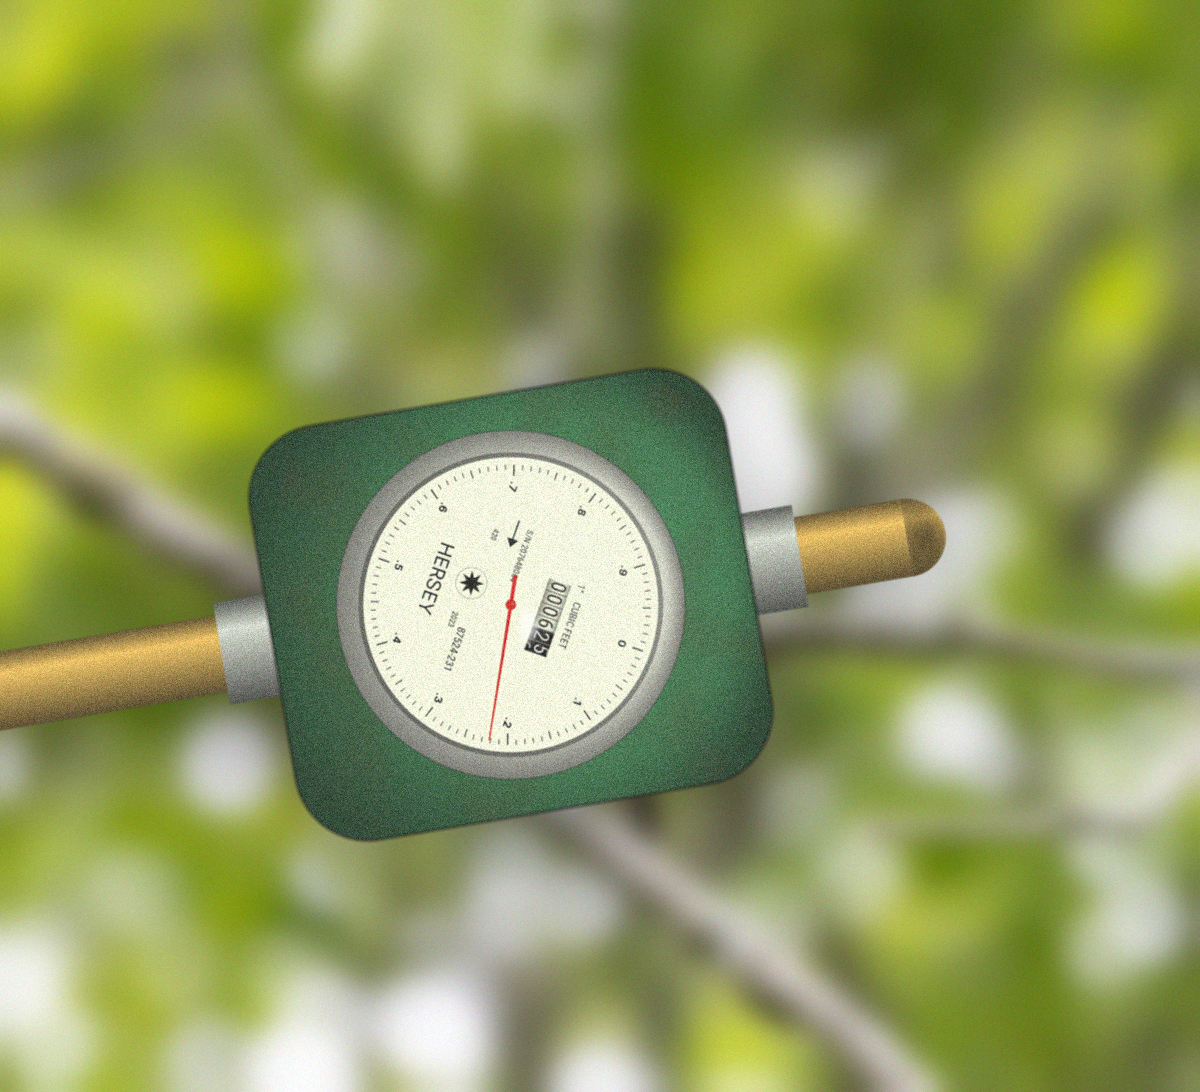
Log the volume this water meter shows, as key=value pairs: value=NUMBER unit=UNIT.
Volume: value=625.22 unit=ft³
